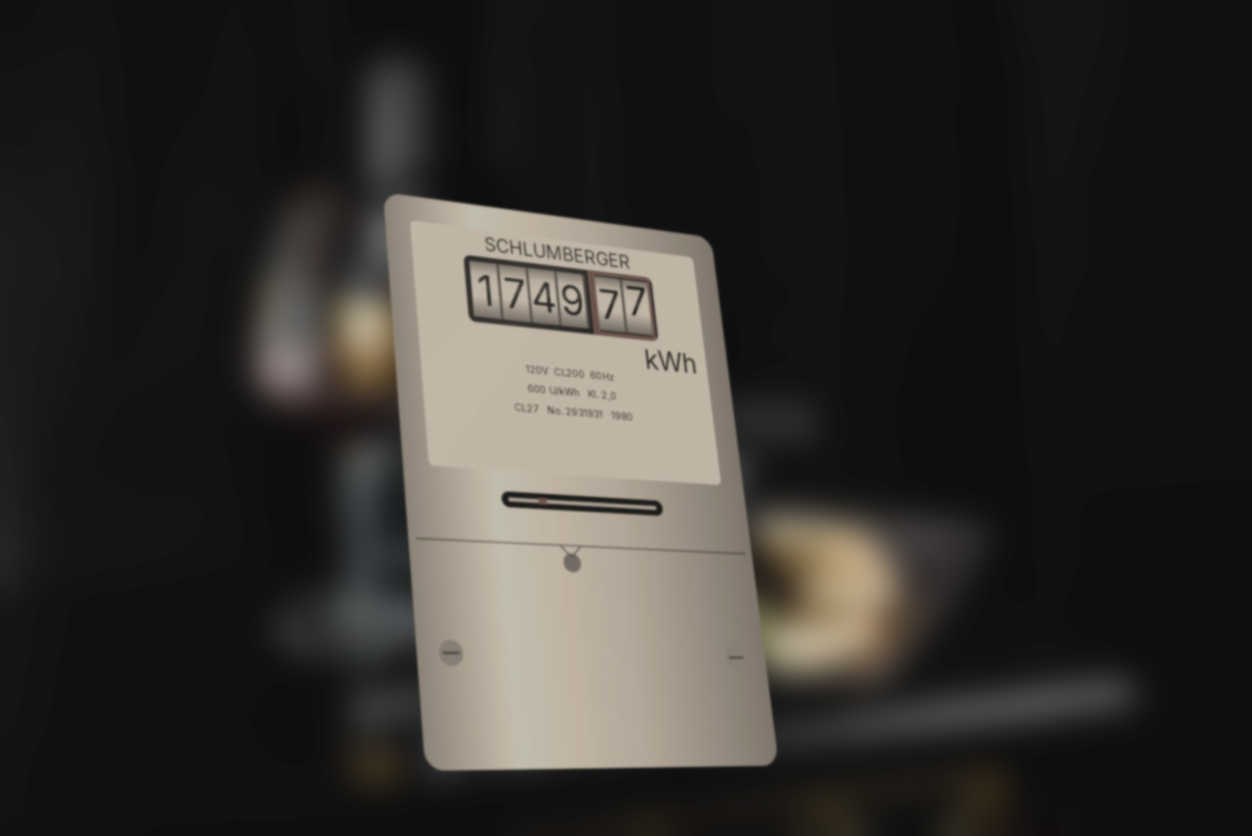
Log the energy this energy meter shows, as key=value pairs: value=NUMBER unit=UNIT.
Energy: value=1749.77 unit=kWh
